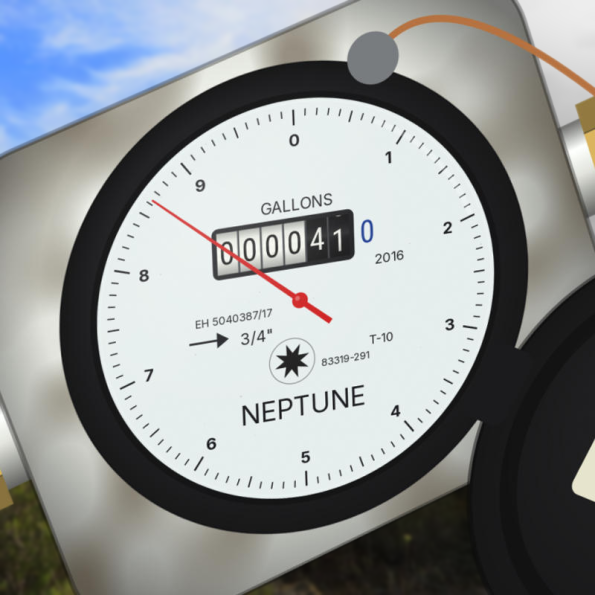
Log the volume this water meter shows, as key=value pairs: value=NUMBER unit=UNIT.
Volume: value=408.6 unit=gal
